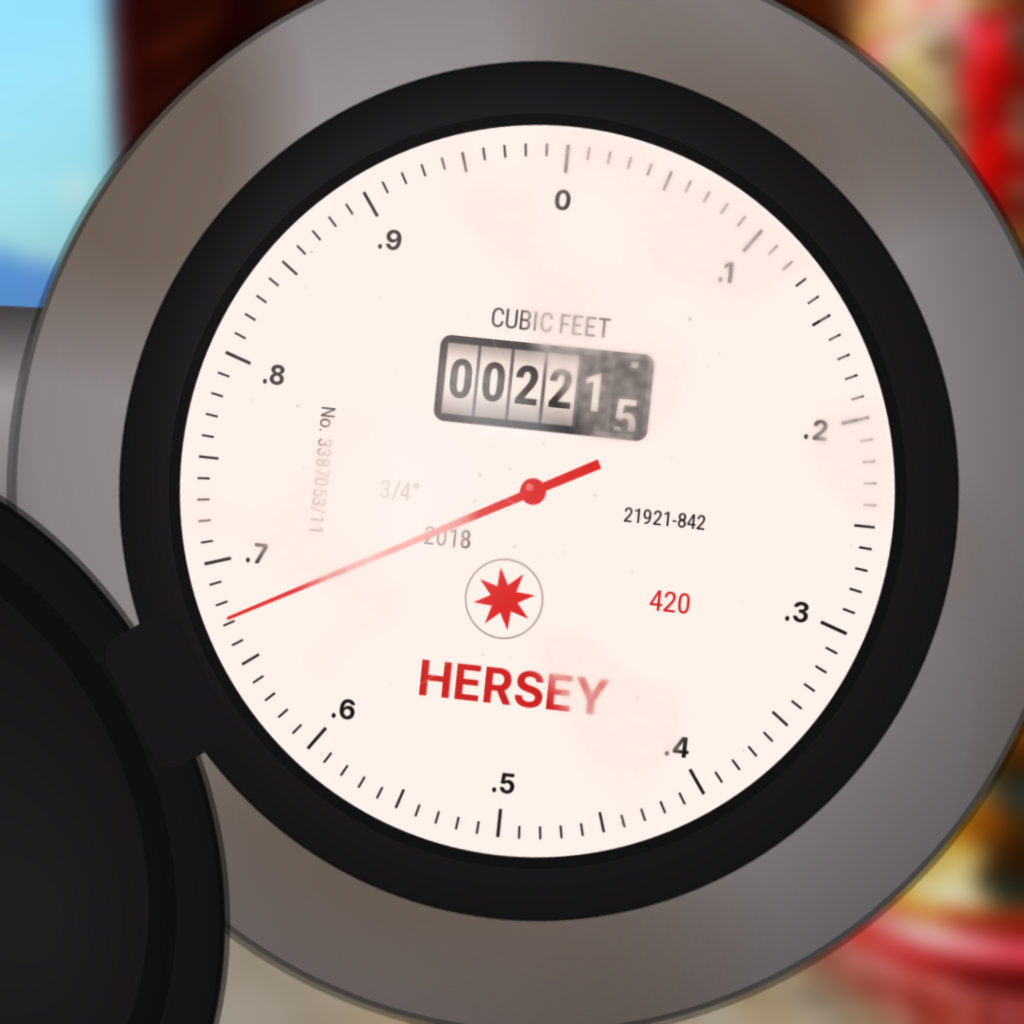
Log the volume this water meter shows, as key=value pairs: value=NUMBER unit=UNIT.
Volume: value=2214.67 unit=ft³
